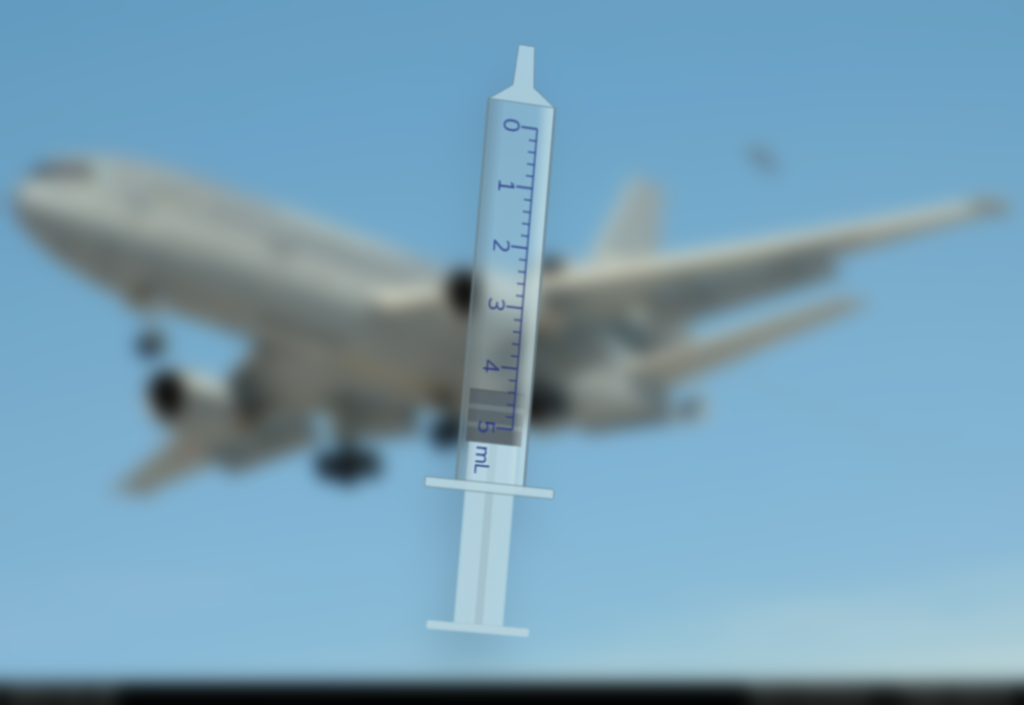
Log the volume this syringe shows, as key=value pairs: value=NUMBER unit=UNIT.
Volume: value=4.4 unit=mL
